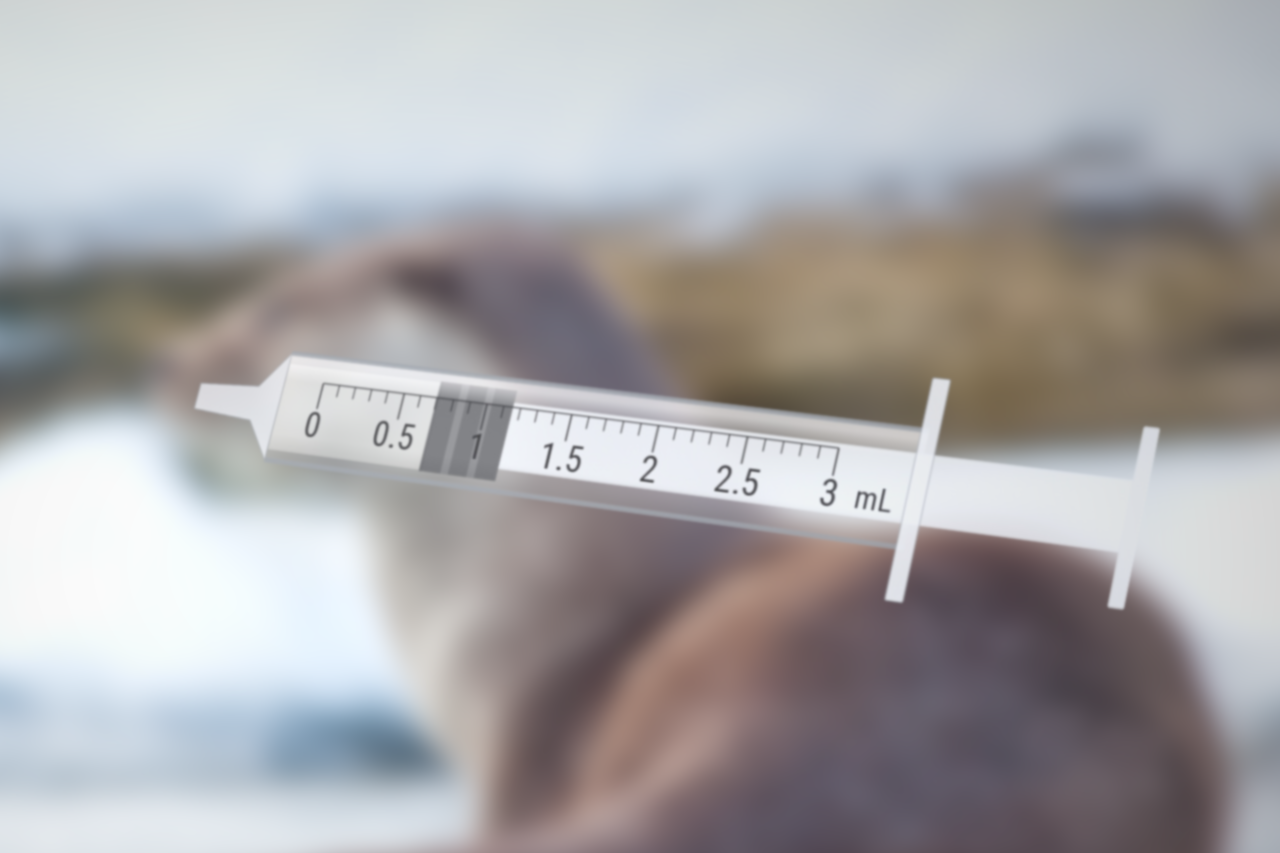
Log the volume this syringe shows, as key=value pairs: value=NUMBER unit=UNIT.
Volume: value=0.7 unit=mL
